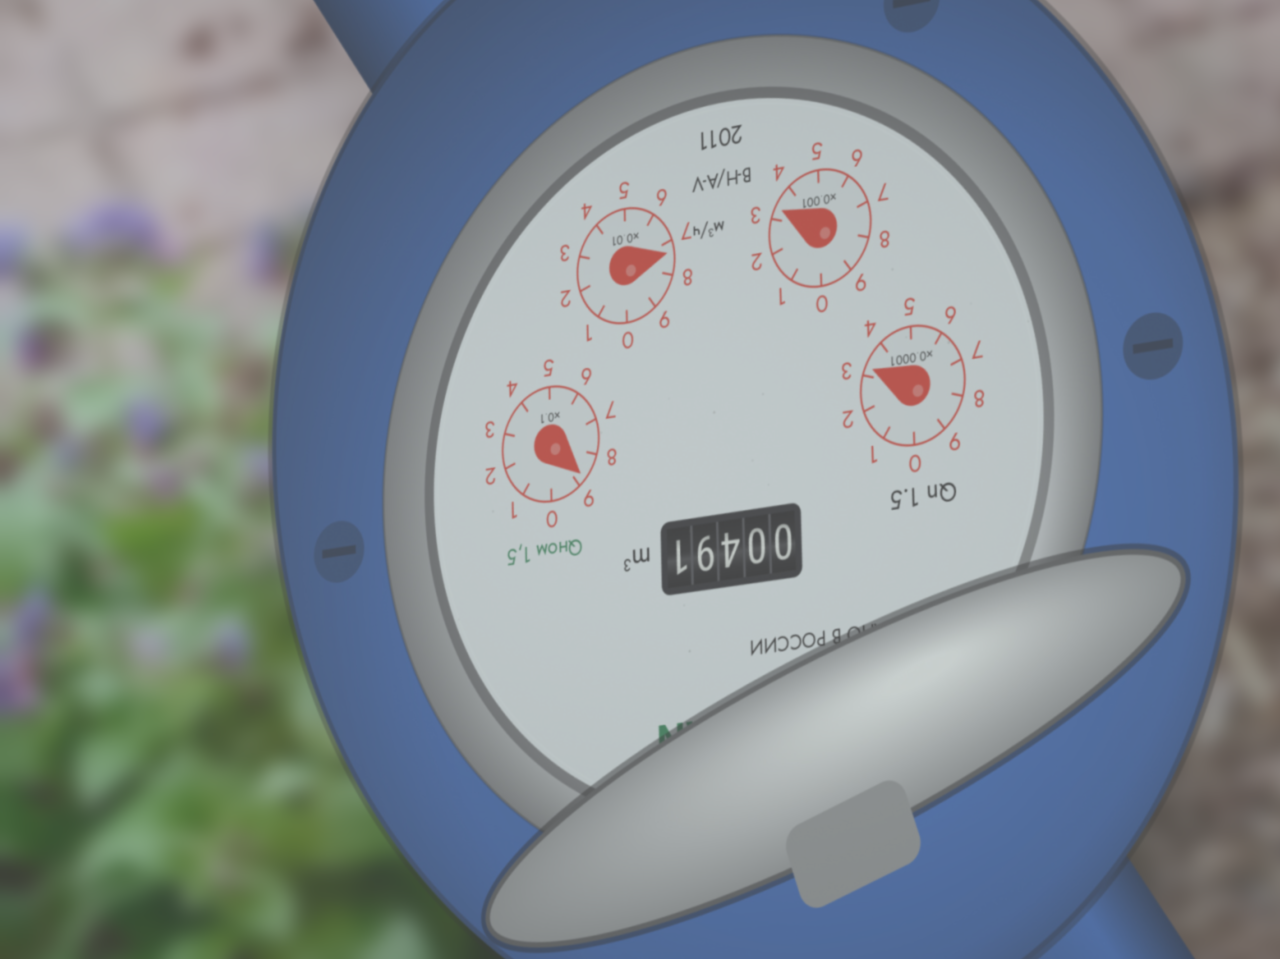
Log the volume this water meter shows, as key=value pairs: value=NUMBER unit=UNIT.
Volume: value=491.8733 unit=m³
